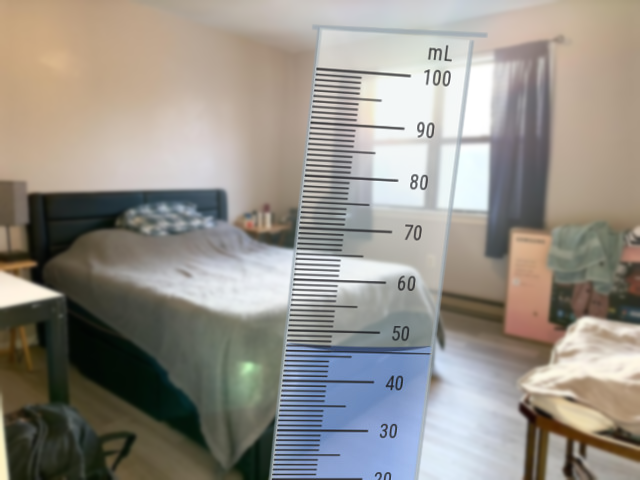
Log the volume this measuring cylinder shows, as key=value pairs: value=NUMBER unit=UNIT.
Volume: value=46 unit=mL
